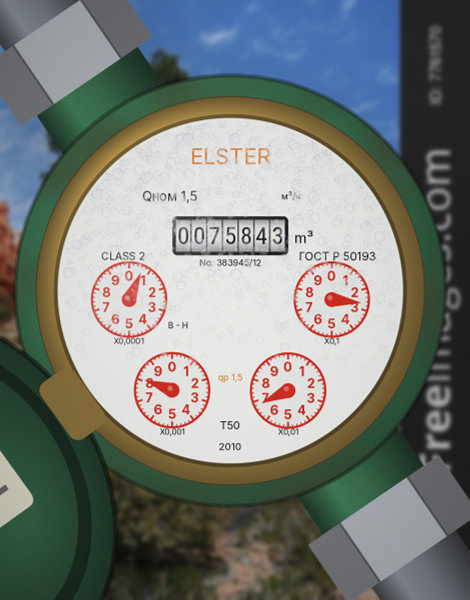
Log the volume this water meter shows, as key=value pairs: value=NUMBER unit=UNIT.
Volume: value=75843.2680 unit=m³
